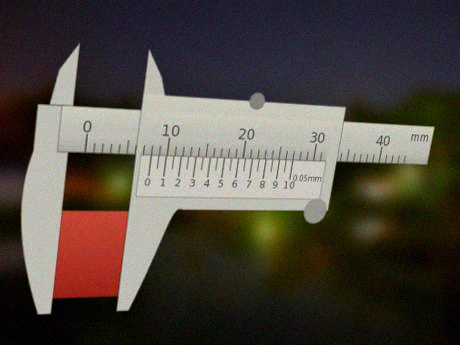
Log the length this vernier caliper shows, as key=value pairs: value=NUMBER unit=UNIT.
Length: value=8.0 unit=mm
